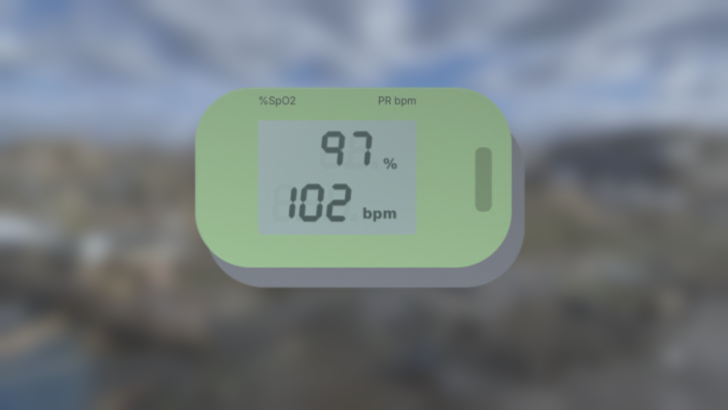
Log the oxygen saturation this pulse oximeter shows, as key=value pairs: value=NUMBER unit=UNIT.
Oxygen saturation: value=97 unit=%
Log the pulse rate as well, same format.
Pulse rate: value=102 unit=bpm
